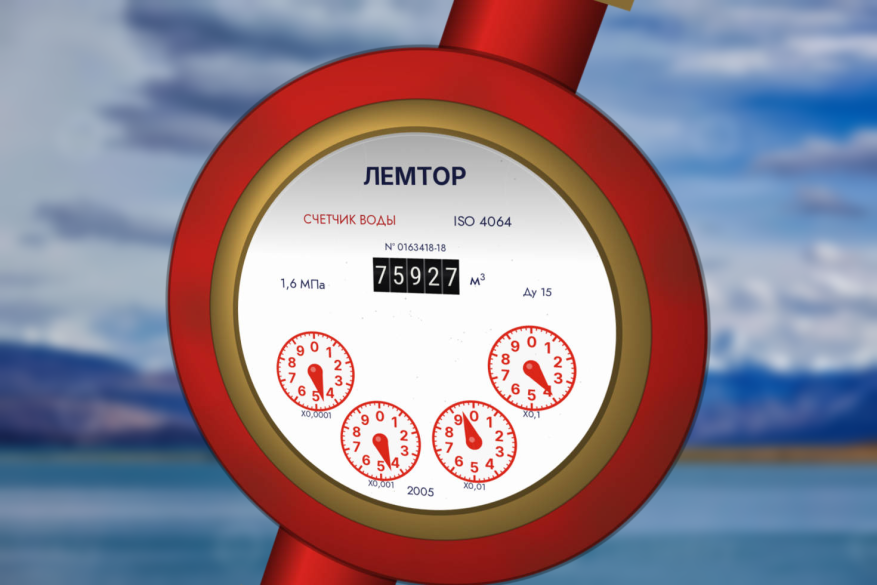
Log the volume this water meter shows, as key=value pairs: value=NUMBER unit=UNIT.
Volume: value=75927.3944 unit=m³
